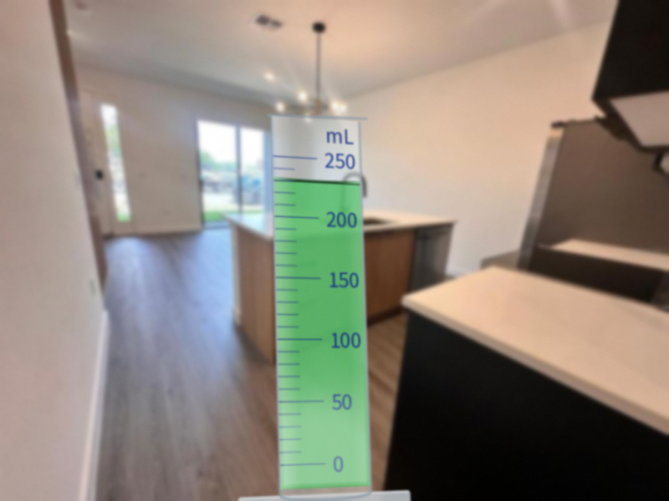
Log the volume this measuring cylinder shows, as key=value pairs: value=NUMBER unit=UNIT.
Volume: value=230 unit=mL
